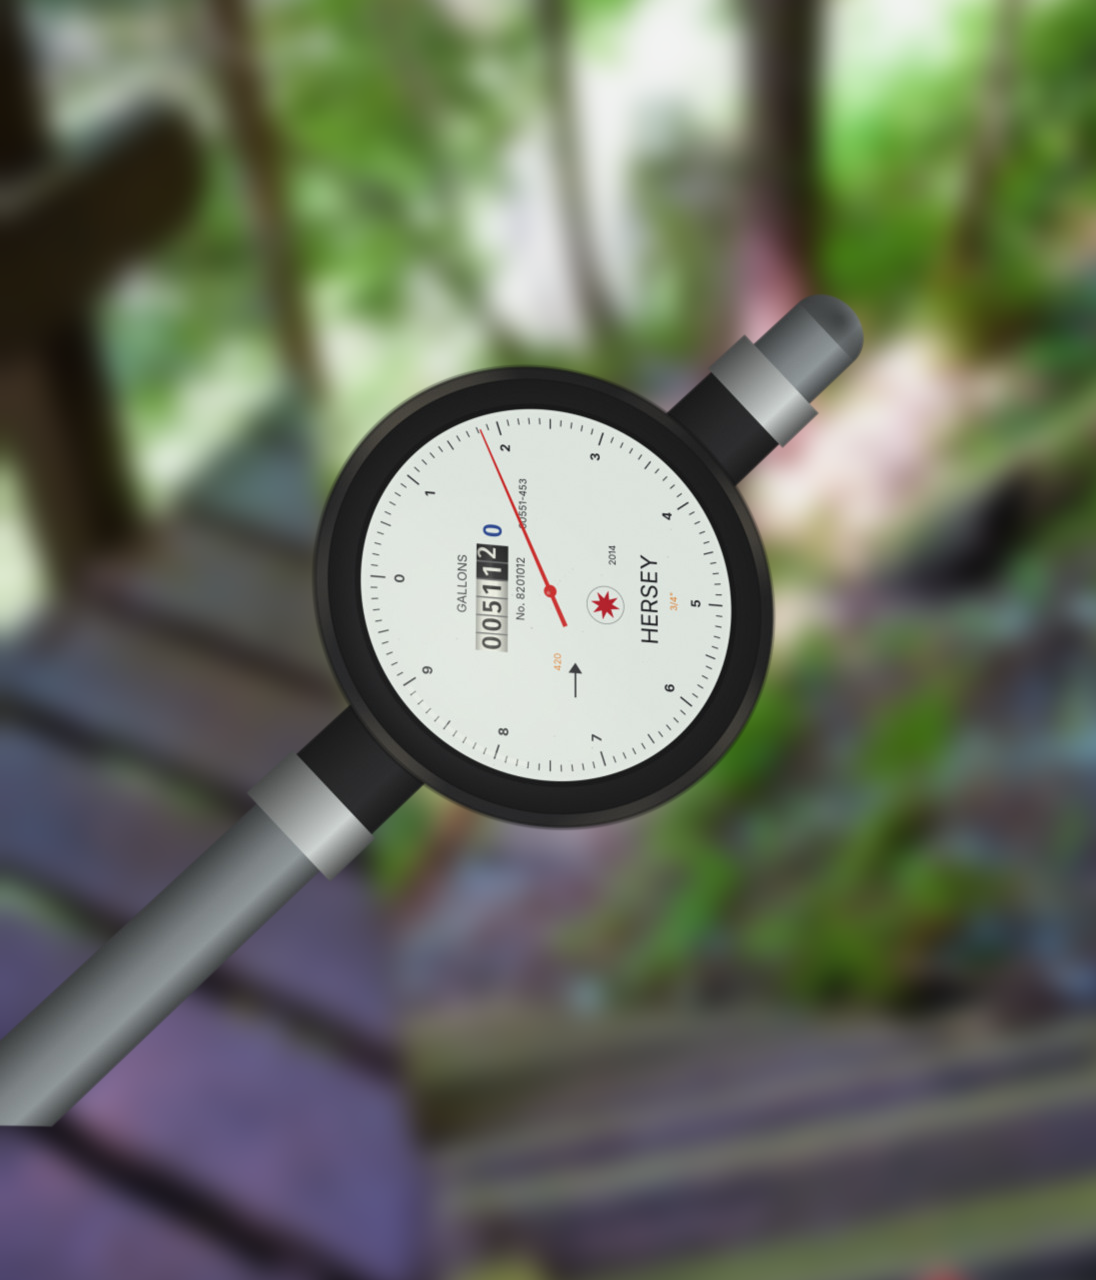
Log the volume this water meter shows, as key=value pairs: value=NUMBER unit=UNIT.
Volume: value=51121.8 unit=gal
